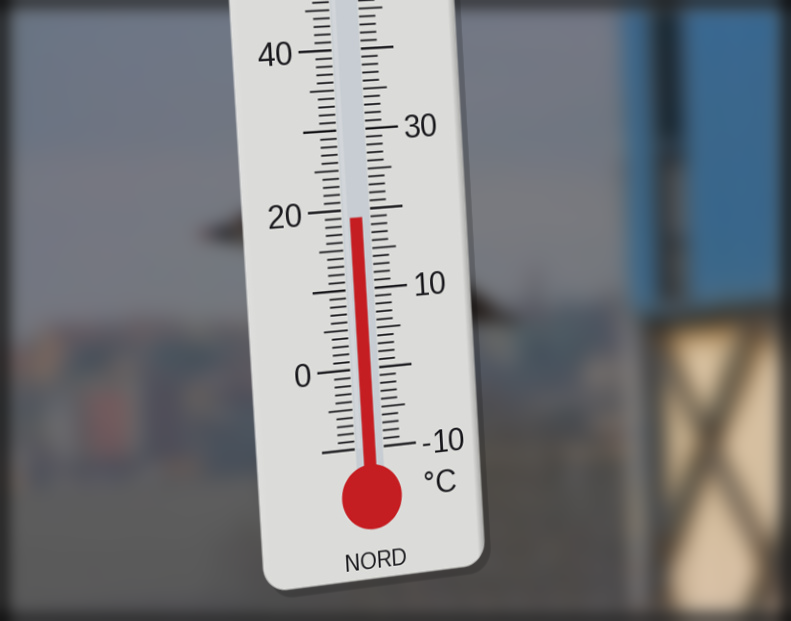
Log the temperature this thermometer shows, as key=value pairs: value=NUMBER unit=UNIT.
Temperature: value=19 unit=°C
